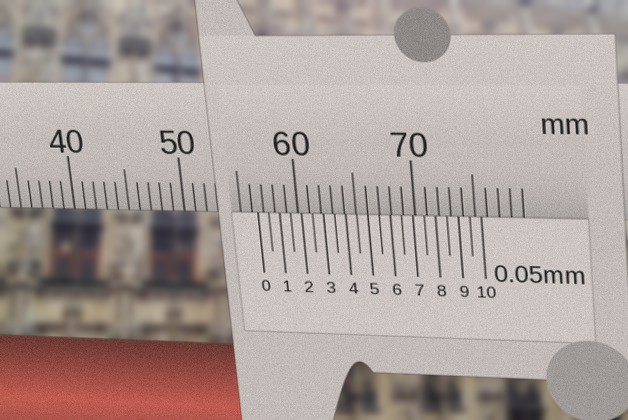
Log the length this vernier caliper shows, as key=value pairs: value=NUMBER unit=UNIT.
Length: value=56.5 unit=mm
